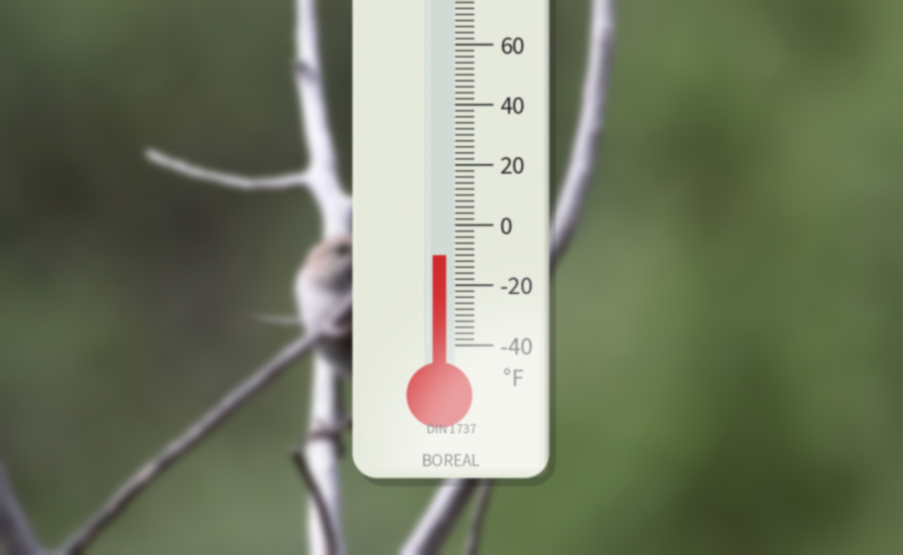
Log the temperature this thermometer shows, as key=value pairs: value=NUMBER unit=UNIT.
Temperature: value=-10 unit=°F
